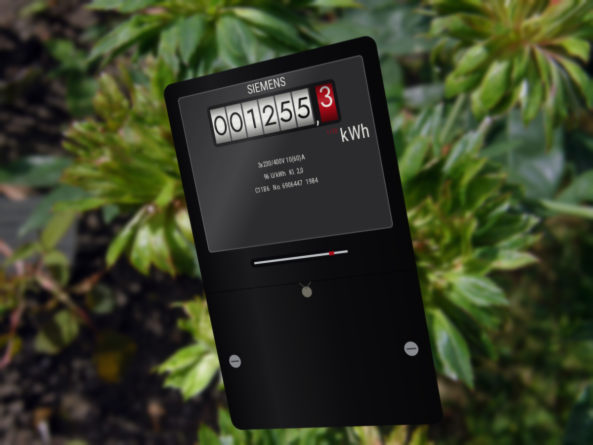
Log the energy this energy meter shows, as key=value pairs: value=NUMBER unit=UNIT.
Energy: value=1255.3 unit=kWh
